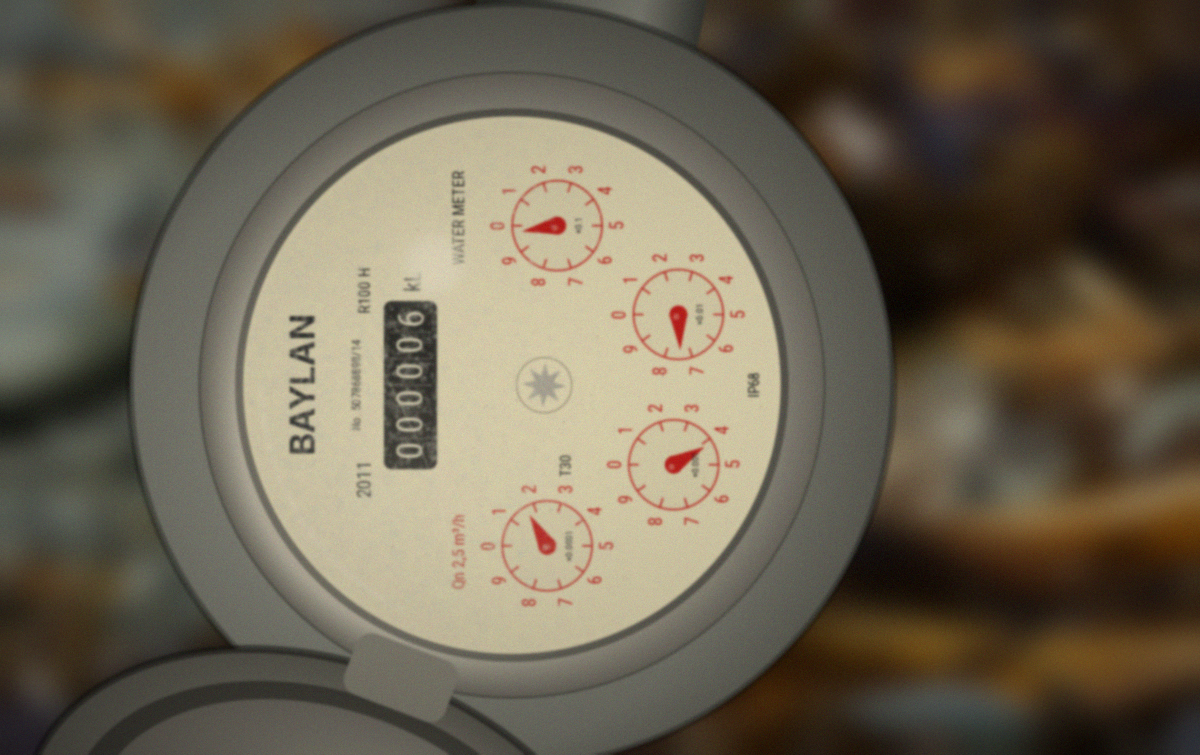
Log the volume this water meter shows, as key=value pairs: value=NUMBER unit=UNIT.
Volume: value=5.9741 unit=kL
